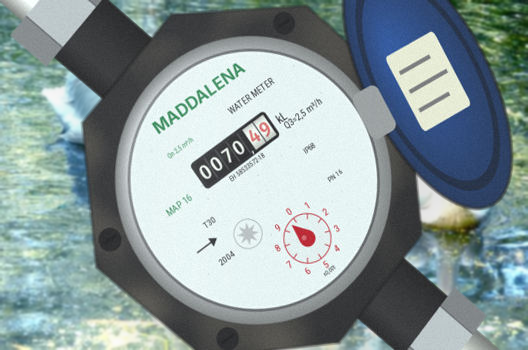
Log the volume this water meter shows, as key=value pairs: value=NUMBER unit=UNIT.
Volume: value=70.489 unit=kL
